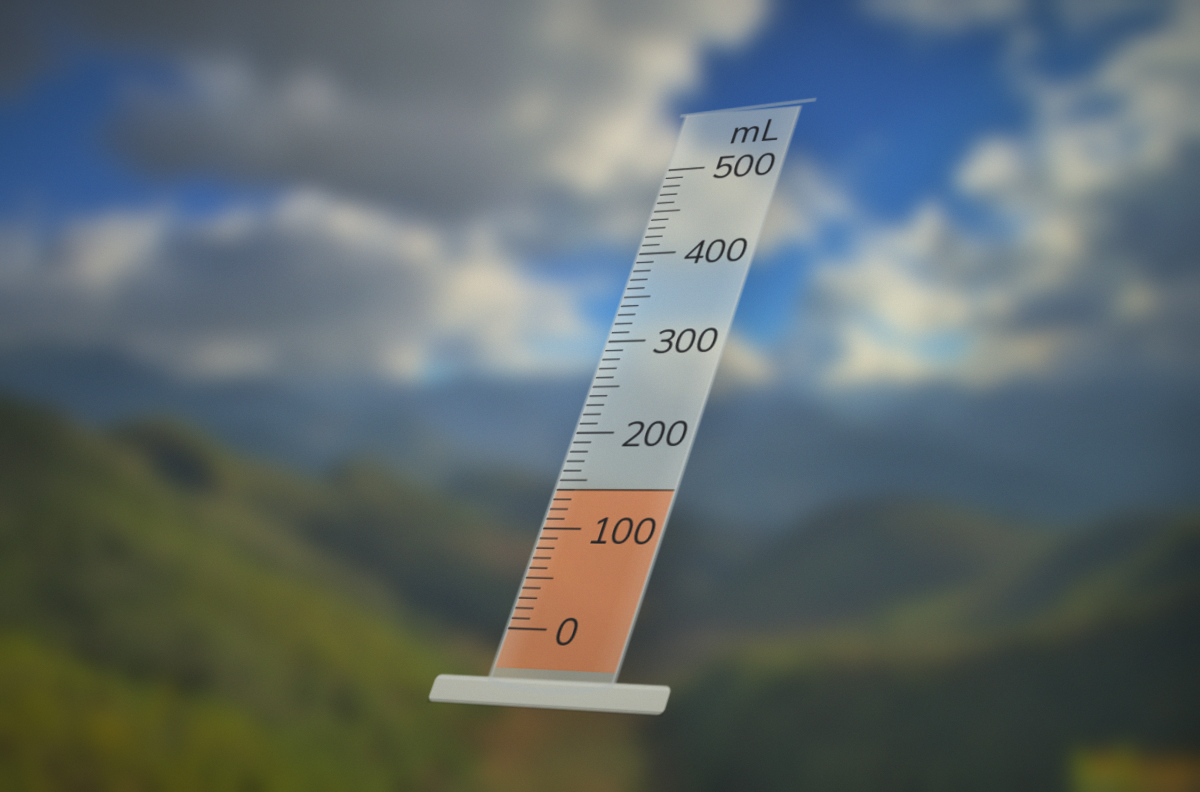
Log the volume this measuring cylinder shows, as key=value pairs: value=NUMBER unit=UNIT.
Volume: value=140 unit=mL
